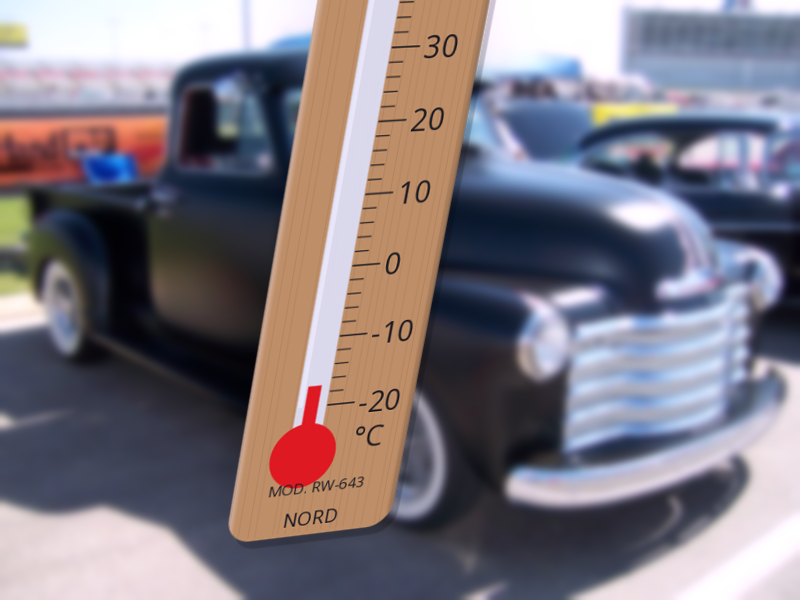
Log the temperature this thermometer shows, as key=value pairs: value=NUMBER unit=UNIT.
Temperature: value=-17 unit=°C
